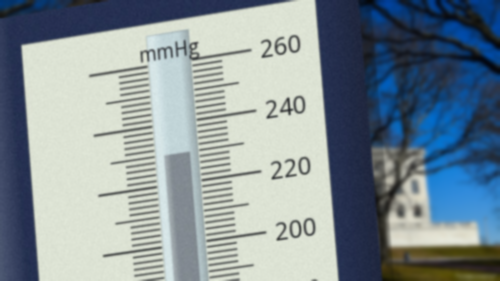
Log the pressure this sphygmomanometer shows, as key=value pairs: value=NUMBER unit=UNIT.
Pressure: value=230 unit=mmHg
